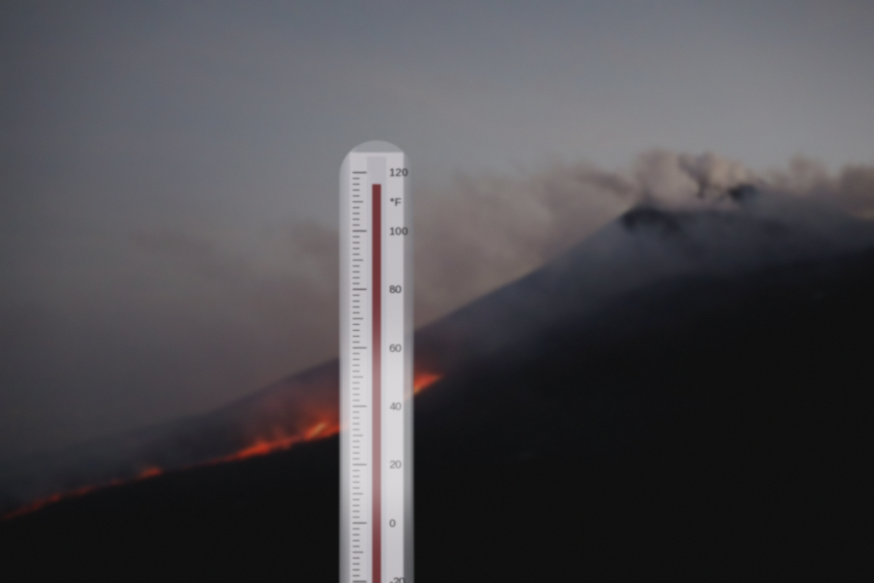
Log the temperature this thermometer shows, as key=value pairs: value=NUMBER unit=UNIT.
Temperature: value=116 unit=°F
